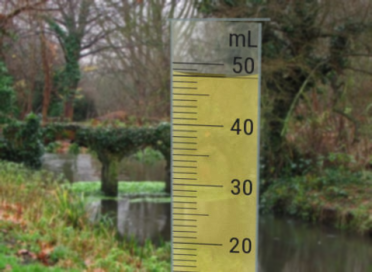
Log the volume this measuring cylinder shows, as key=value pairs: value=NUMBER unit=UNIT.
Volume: value=48 unit=mL
